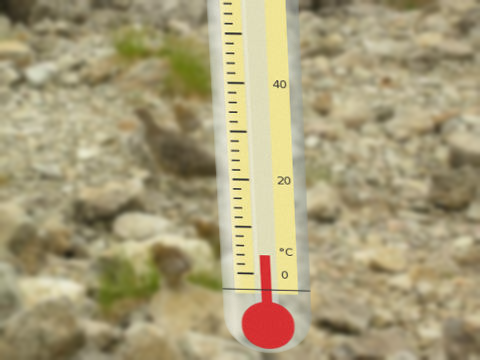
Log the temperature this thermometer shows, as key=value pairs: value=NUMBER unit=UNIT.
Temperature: value=4 unit=°C
